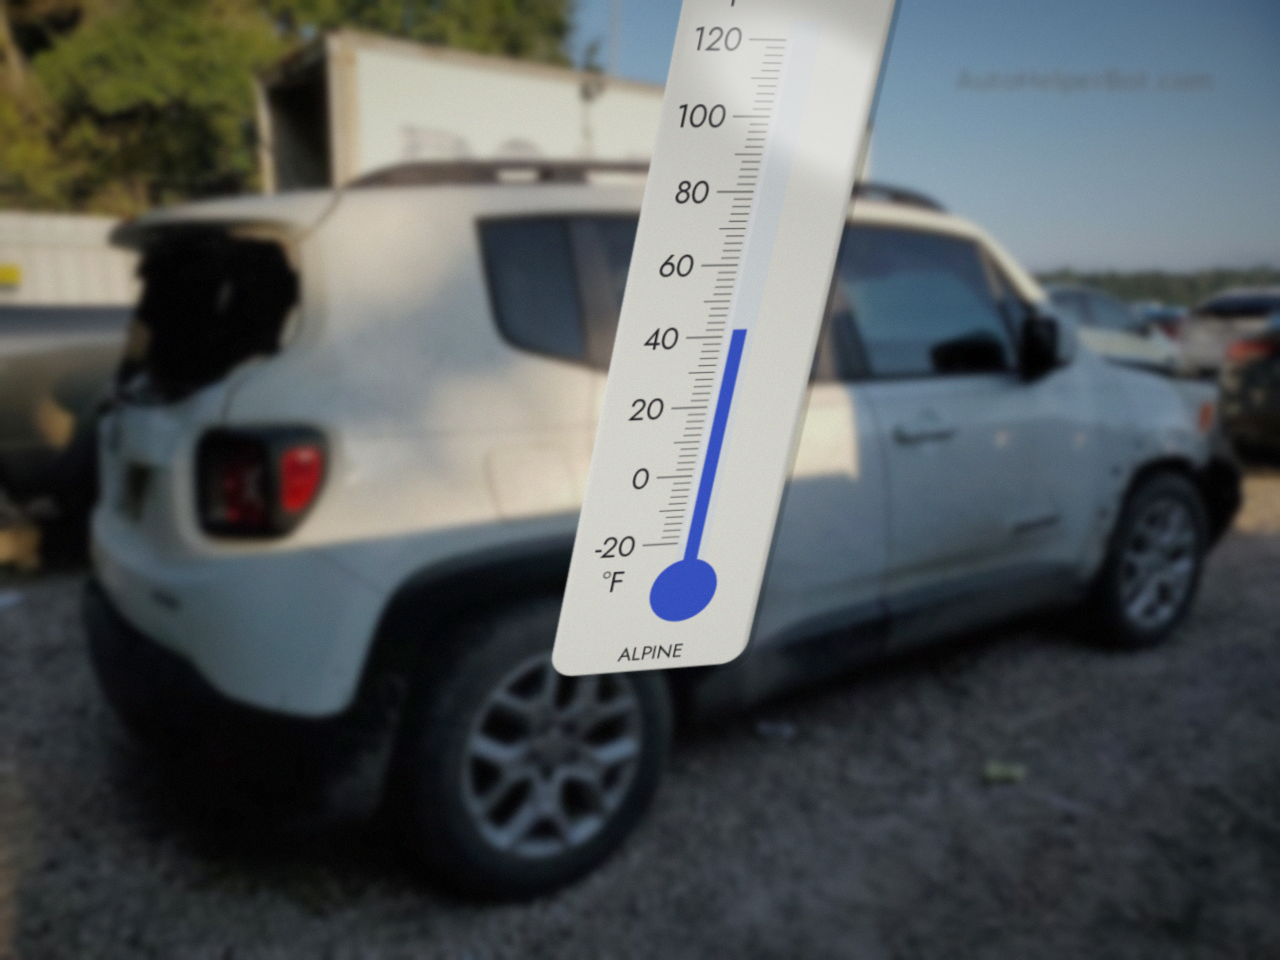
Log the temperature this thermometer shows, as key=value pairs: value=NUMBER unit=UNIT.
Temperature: value=42 unit=°F
